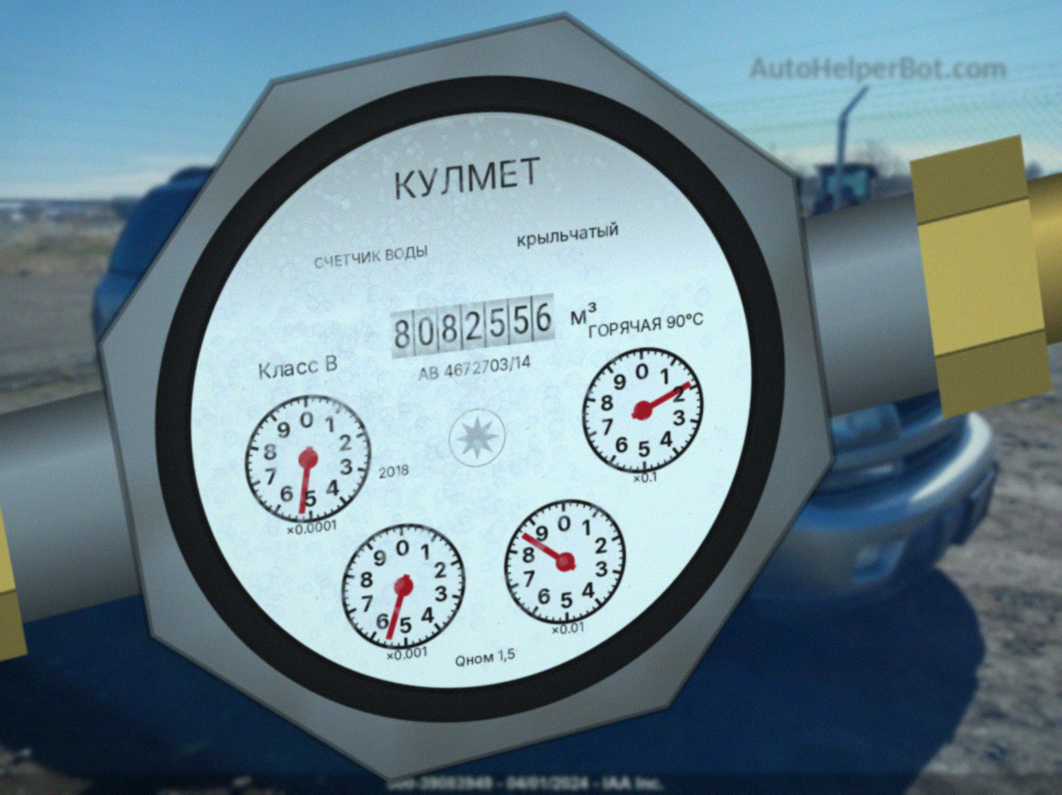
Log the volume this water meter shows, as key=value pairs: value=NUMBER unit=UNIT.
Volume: value=8082556.1855 unit=m³
